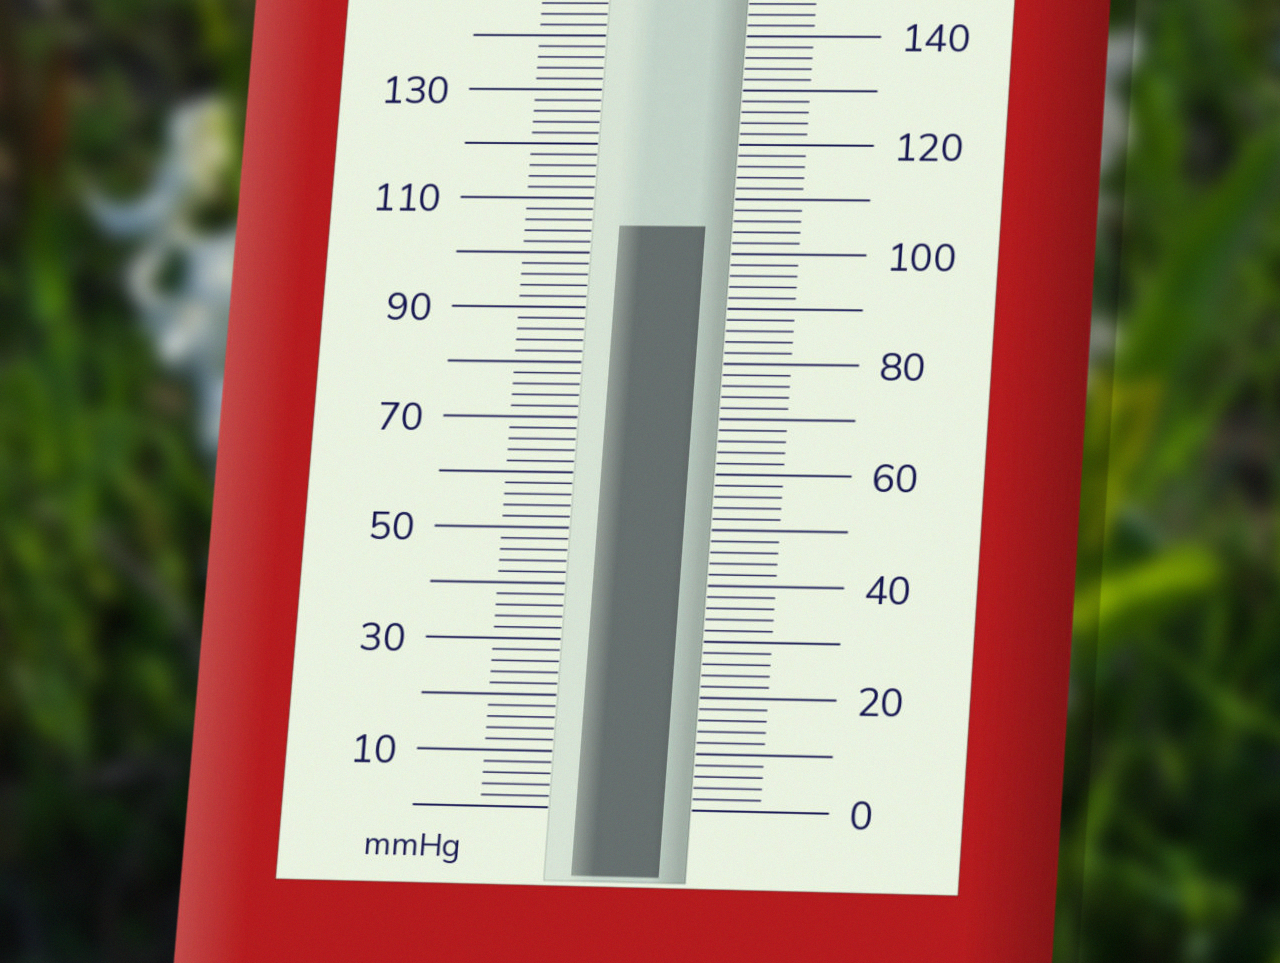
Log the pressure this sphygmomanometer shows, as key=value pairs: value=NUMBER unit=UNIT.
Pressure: value=105 unit=mmHg
